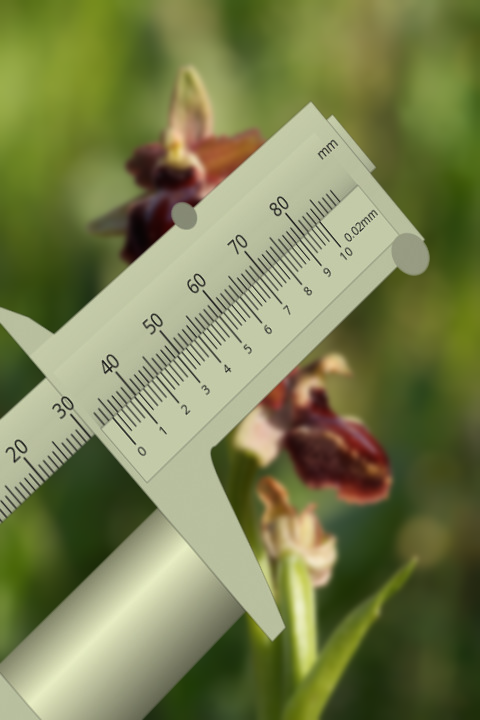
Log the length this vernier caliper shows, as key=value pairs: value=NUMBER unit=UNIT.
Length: value=34.8 unit=mm
